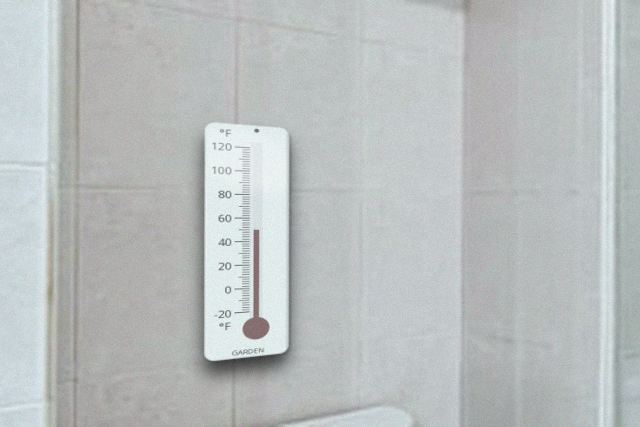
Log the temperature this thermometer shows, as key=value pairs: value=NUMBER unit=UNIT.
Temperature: value=50 unit=°F
